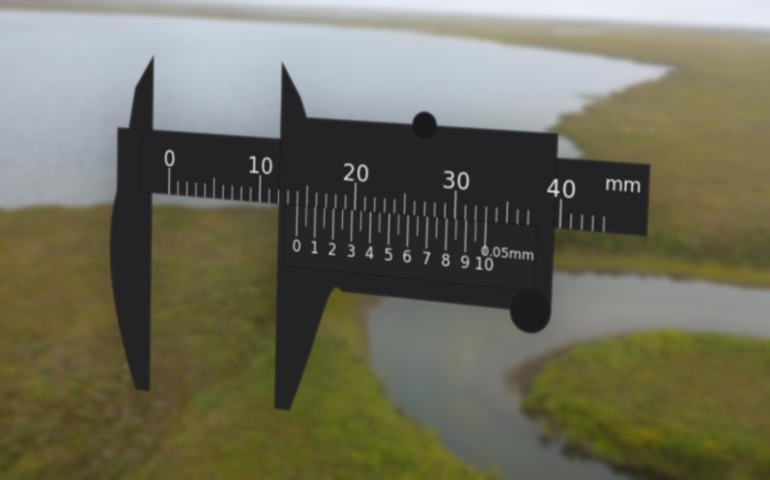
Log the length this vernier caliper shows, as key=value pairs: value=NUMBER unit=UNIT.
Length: value=14.0 unit=mm
